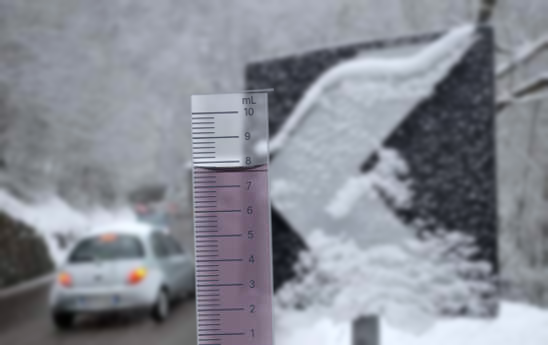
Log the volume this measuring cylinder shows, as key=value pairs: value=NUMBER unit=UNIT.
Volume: value=7.6 unit=mL
